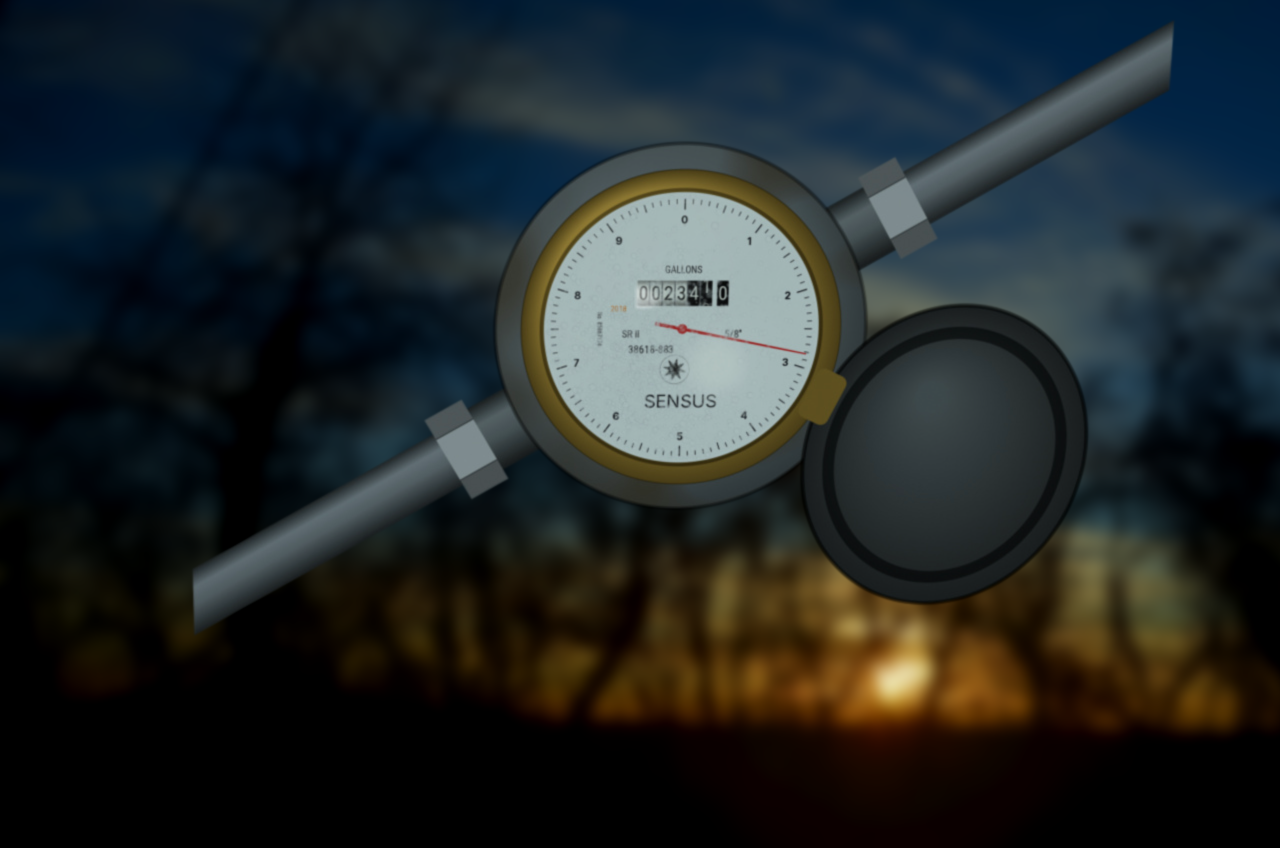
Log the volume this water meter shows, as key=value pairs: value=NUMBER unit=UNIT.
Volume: value=23412.8 unit=gal
